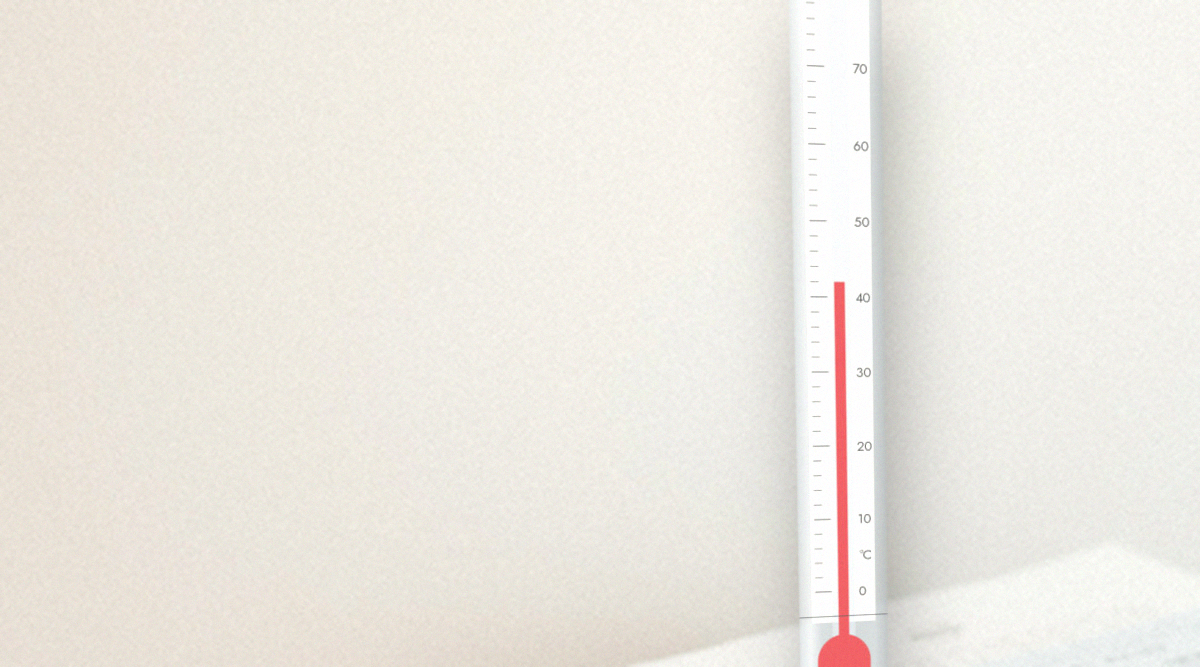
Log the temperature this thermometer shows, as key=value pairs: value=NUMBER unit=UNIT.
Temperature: value=42 unit=°C
